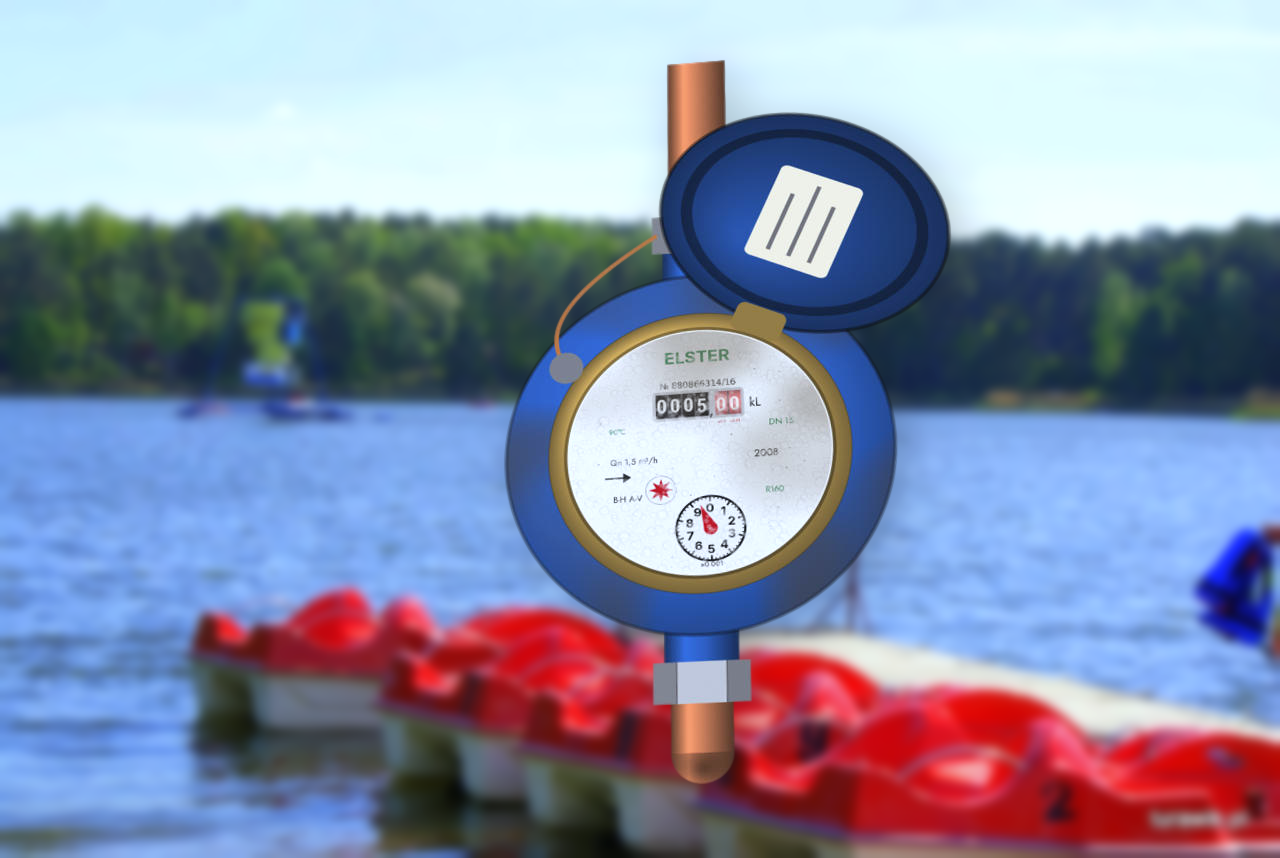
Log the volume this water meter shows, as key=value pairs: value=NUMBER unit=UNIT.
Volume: value=4.999 unit=kL
